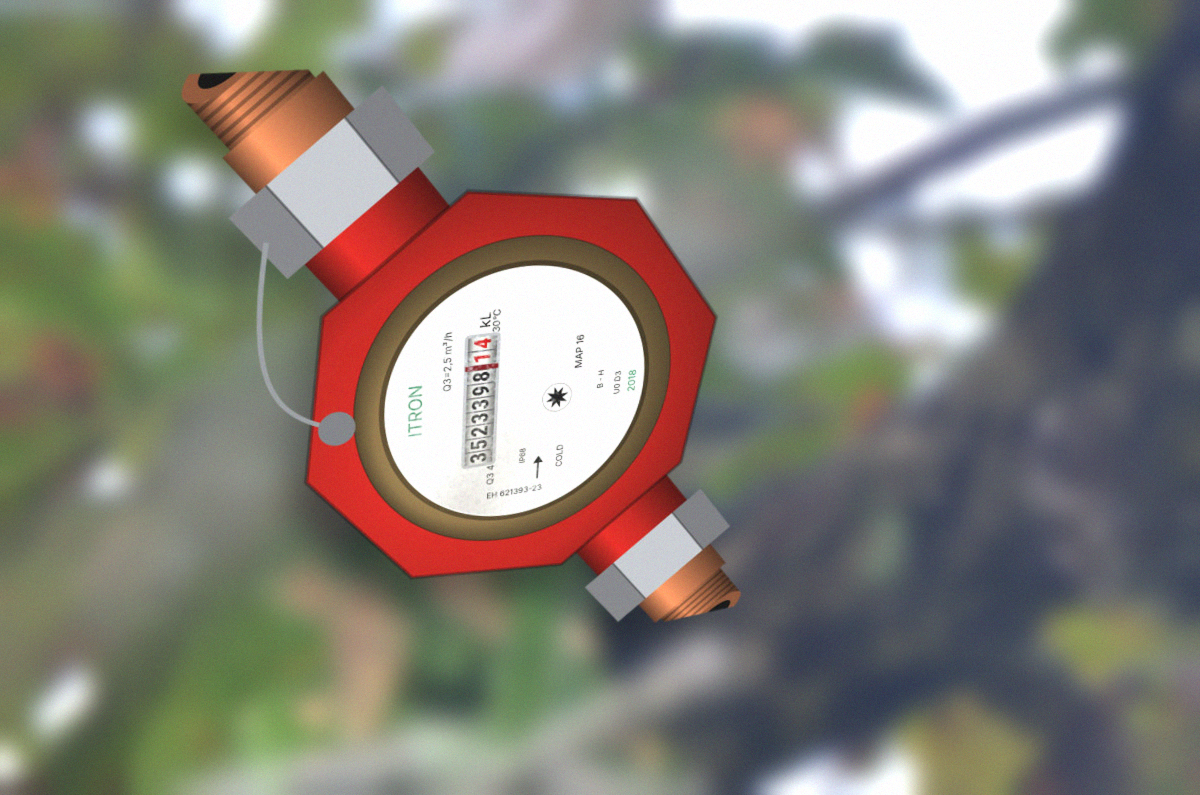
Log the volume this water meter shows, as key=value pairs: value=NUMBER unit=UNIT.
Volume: value=3523398.14 unit=kL
